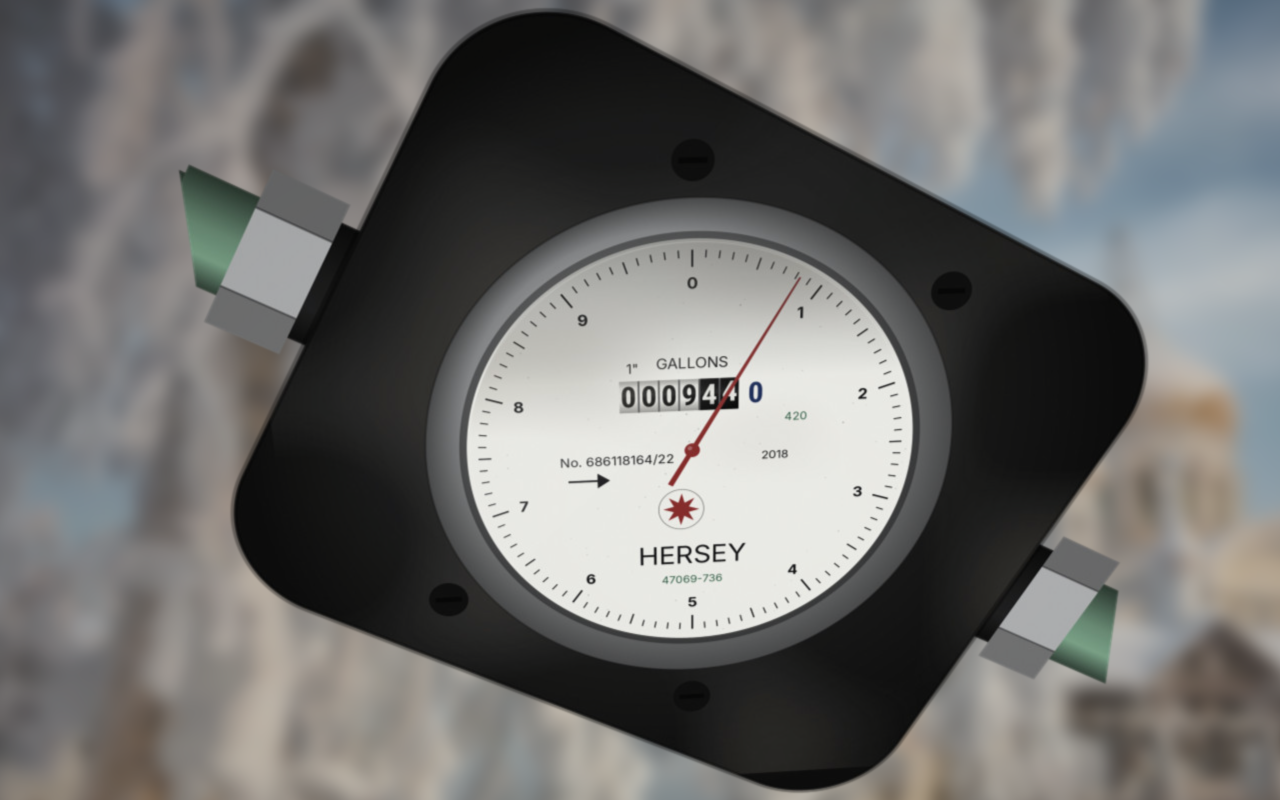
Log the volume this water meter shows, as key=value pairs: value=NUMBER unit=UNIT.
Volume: value=9440.8 unit=gal
